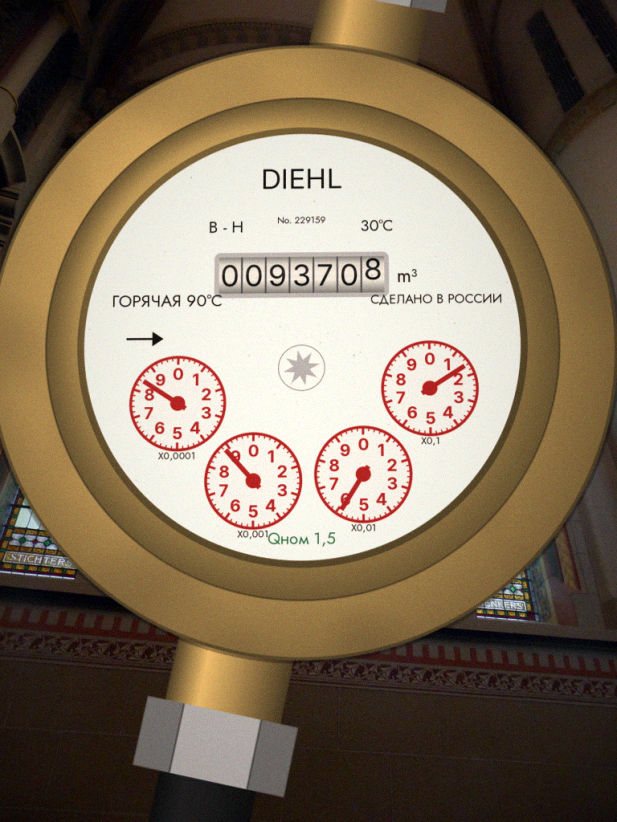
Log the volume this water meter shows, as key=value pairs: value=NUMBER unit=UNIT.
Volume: value=93708.1588 unit=m³
